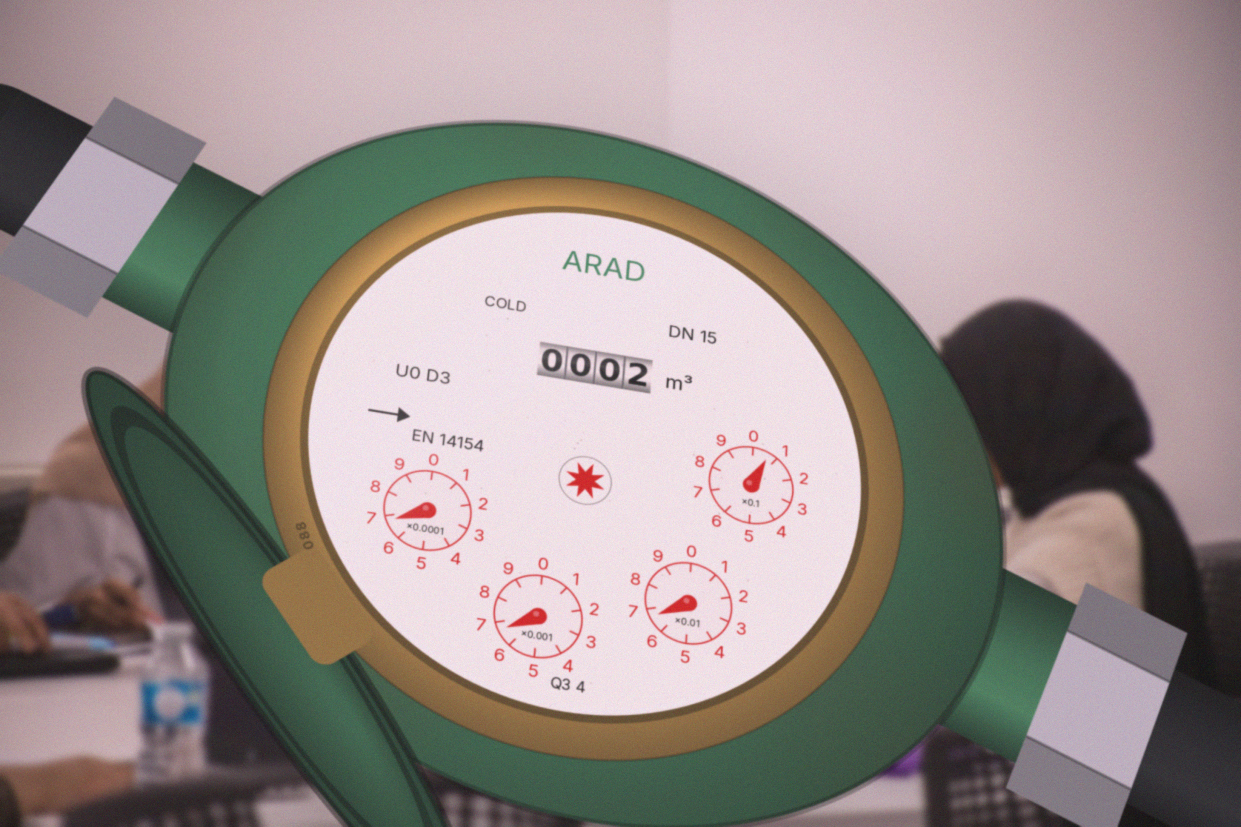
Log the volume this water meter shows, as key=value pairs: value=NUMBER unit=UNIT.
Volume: value=2.0666 unit=m³
